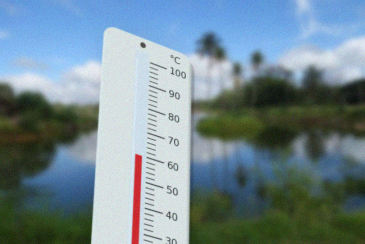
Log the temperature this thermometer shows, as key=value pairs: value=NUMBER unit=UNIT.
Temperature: value=60 unit=°C
